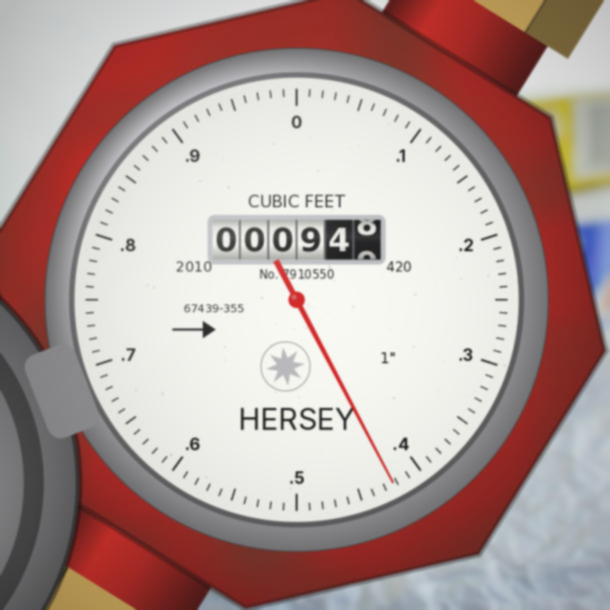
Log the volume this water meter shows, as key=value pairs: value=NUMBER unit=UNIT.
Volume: value=948.42 unit=ft³
